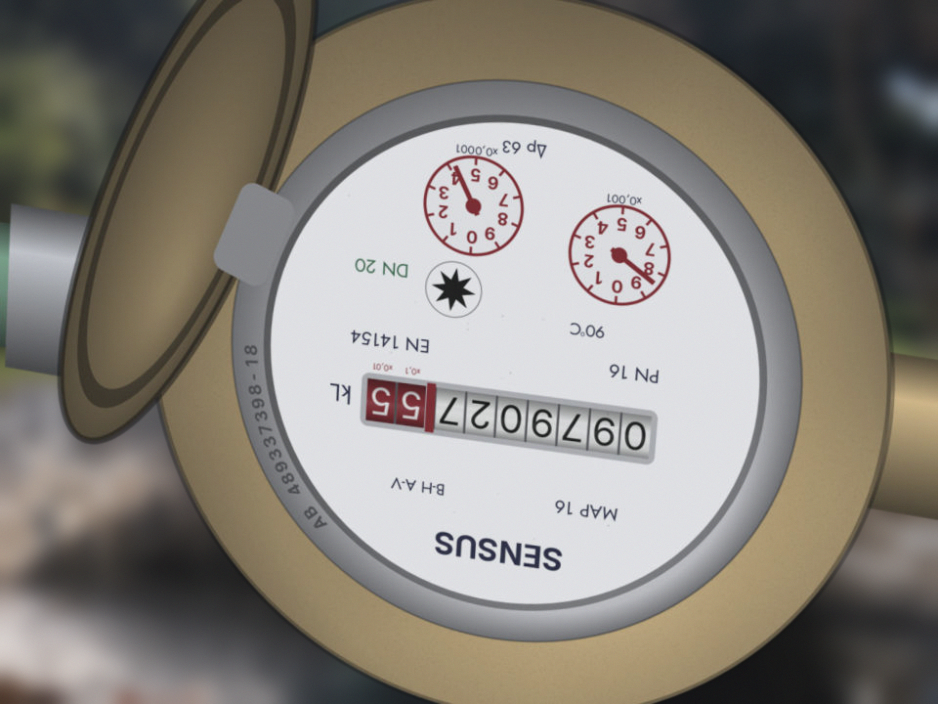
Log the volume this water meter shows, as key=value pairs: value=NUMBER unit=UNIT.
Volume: value=979027.5584 unit=kL
